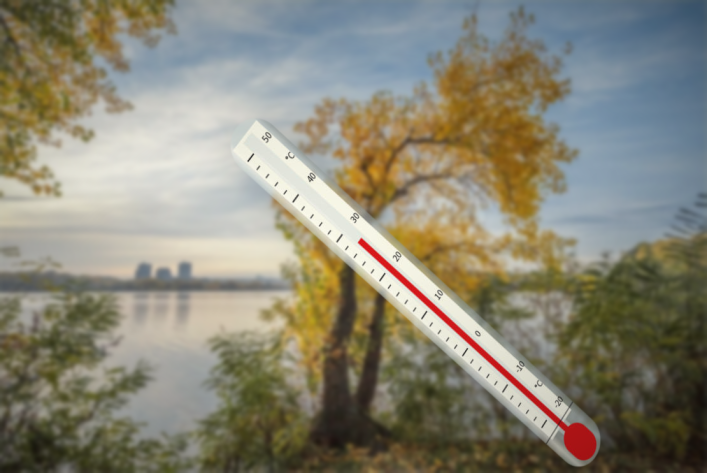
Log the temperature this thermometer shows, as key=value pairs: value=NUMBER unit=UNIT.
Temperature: value=27 unit=°C
